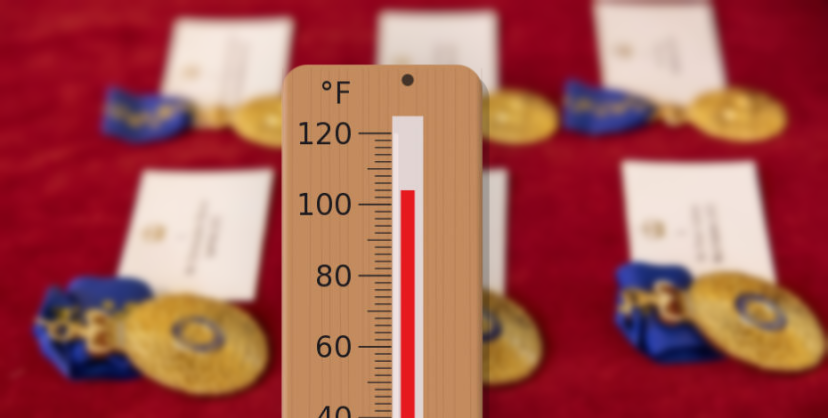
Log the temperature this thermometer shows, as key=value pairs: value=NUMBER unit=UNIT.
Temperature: value=104 unit=°F
